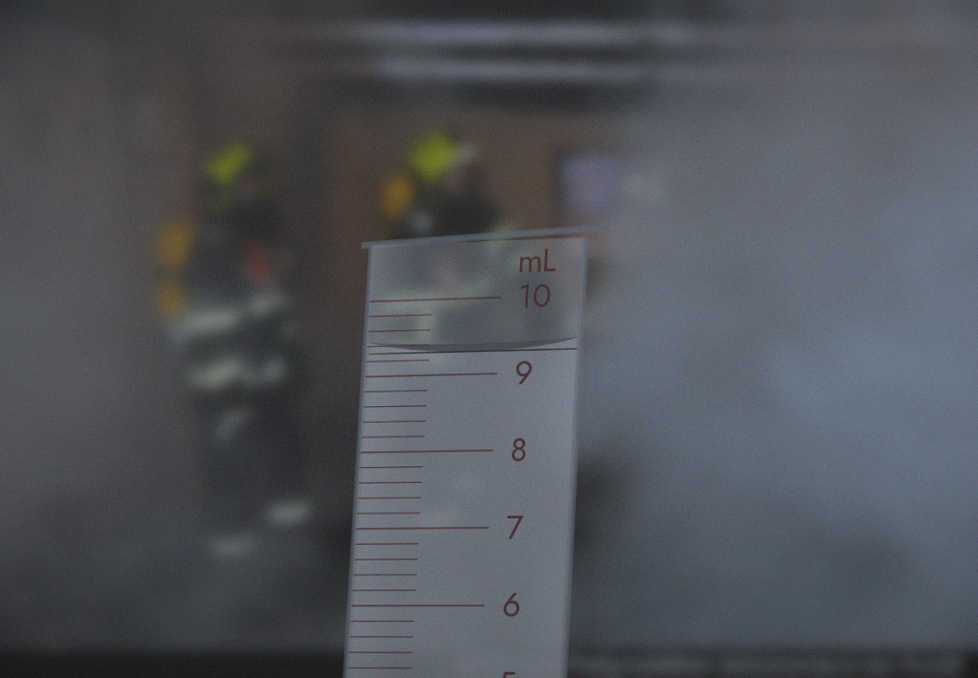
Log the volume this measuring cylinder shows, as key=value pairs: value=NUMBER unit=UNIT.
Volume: value=9.3 unit=mL
